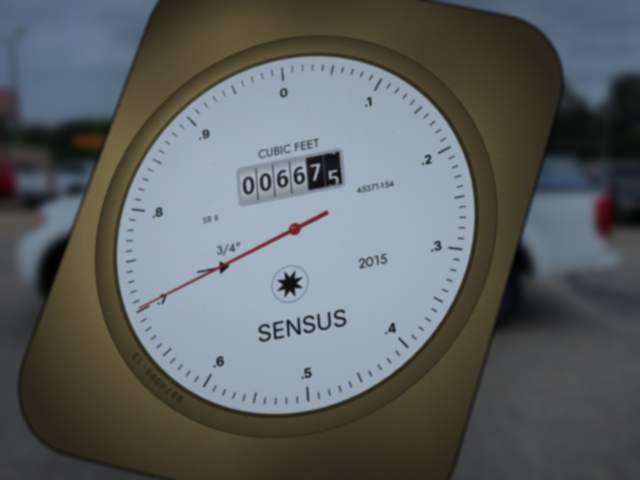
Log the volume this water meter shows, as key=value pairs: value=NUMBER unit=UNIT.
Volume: value=6674.70 unit=ft³
